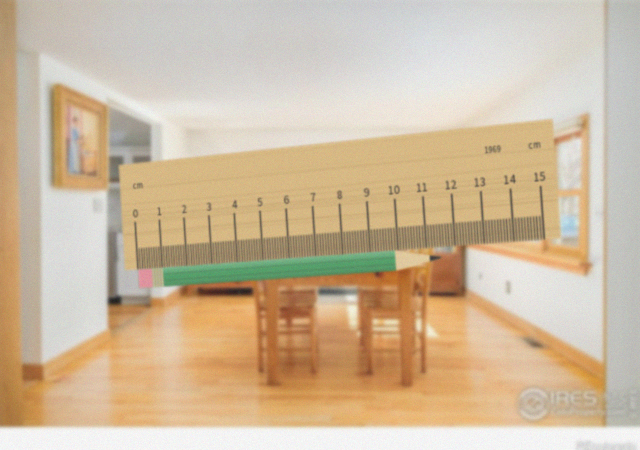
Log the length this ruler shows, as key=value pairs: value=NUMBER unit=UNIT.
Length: value=11.5 unit=cm
